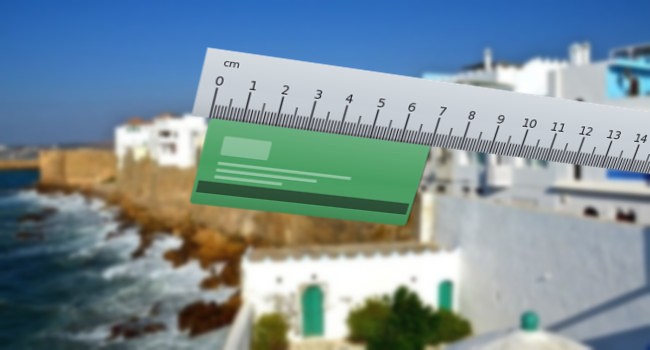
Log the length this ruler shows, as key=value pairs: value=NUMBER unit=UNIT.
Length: value=7 unit=cm
